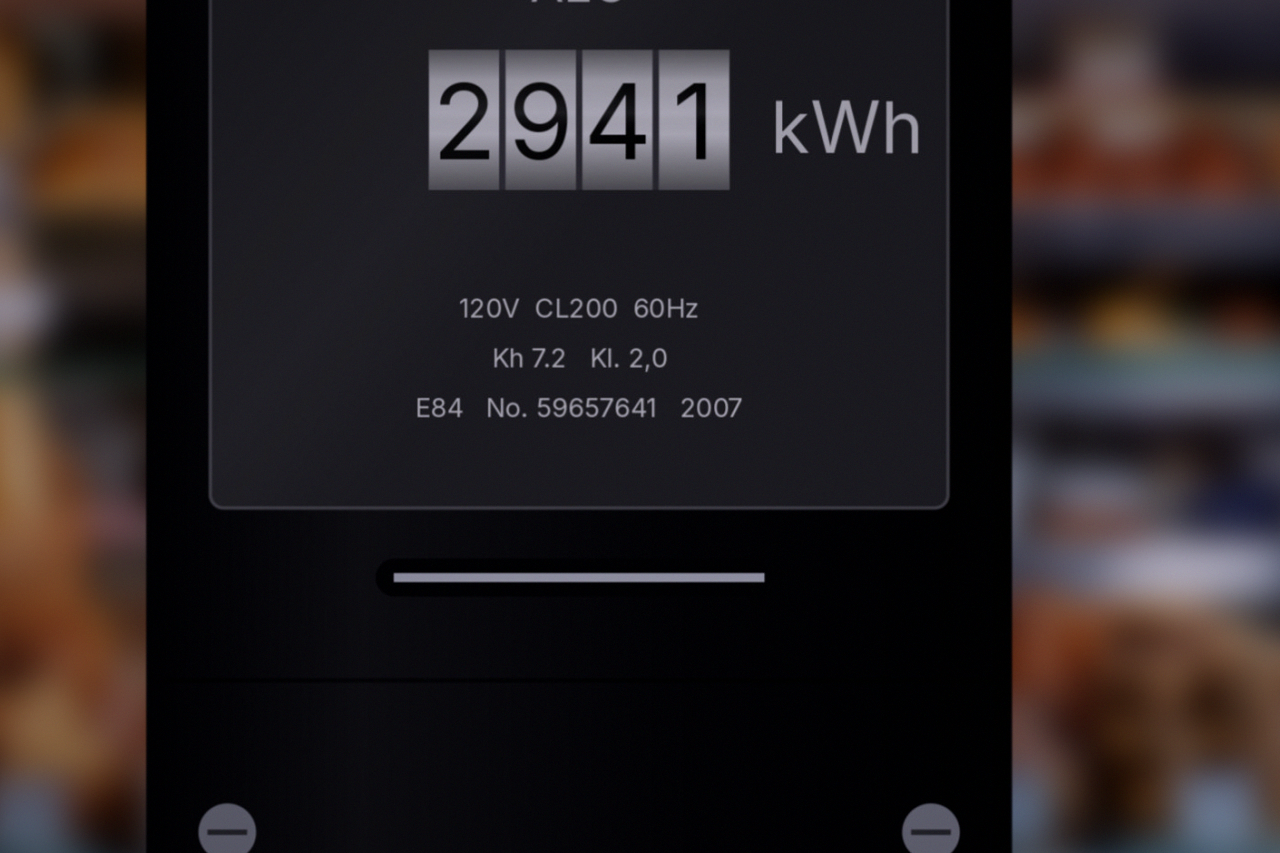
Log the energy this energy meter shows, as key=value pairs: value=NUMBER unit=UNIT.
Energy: value=2941 unit=kWh
